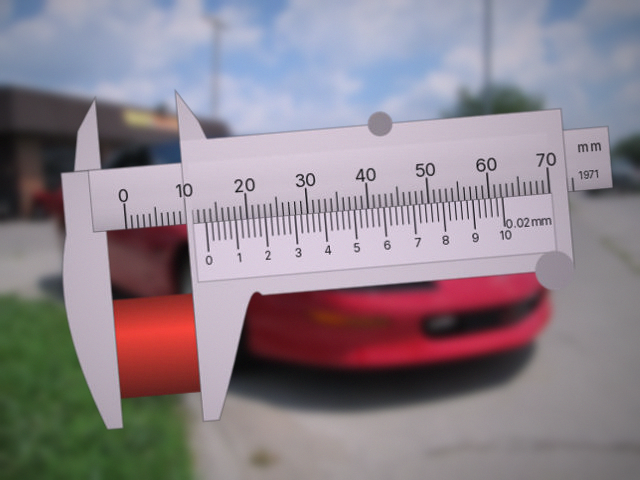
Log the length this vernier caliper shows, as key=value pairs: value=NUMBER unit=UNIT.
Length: value=13.2 unit=mm
